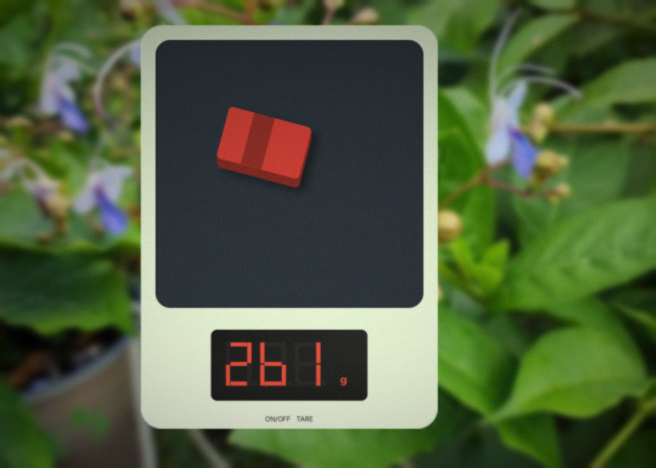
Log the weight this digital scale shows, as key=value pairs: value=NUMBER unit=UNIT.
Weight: value=261 unit=g
